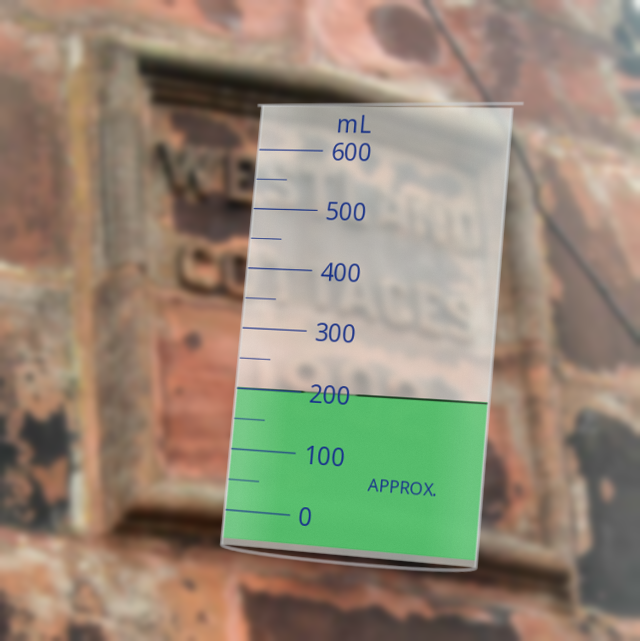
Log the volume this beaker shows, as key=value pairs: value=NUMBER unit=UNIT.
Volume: value=200 unit=mL
